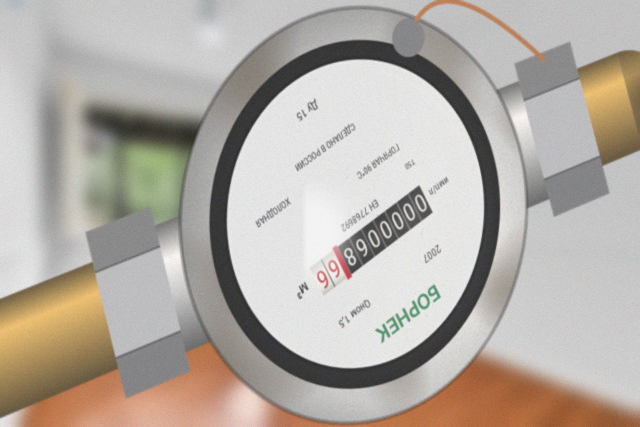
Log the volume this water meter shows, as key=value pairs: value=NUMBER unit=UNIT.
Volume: value=68.66 unit=m³
